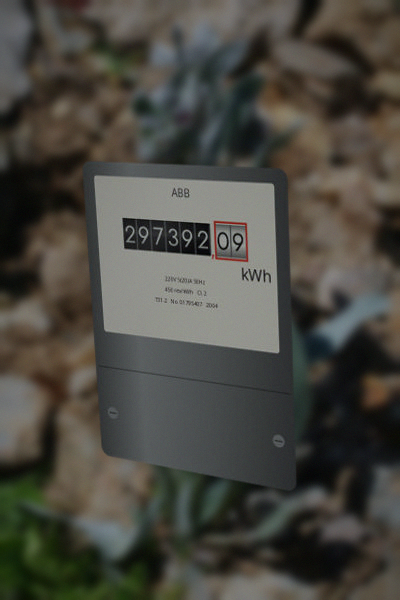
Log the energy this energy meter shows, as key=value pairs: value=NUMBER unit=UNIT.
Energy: value=297392.09 unit=kWh
